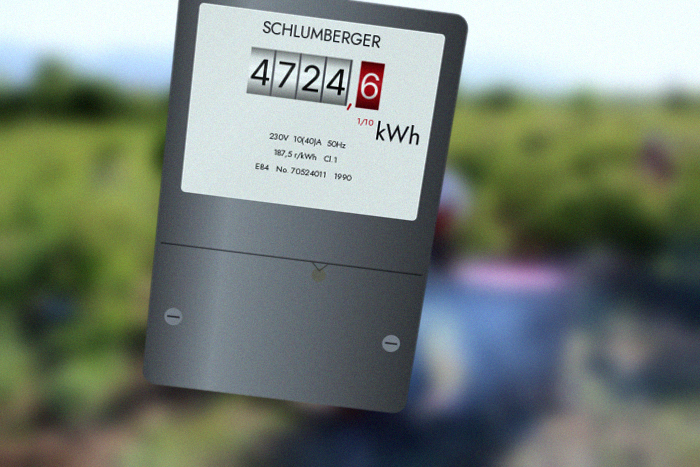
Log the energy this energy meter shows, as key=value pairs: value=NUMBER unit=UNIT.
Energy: value=4724.6 unit=kWh
